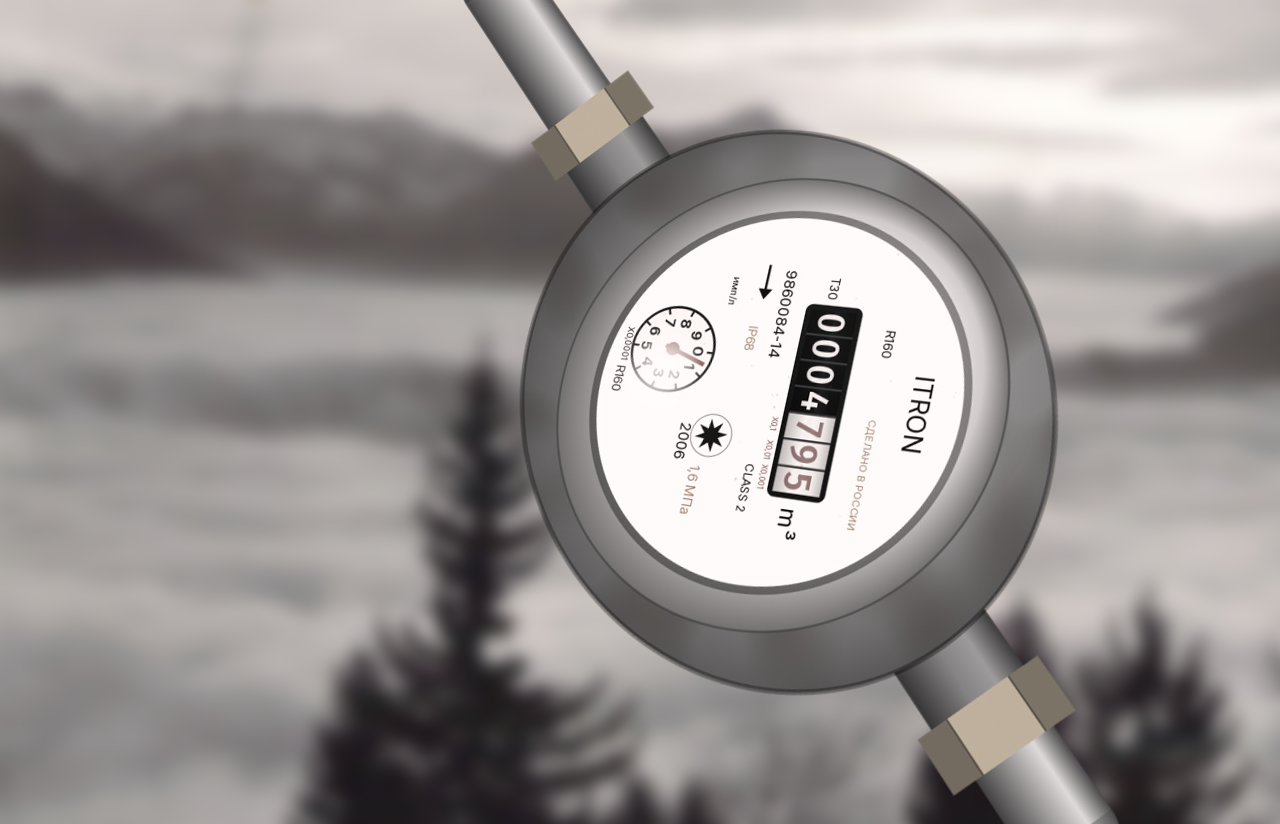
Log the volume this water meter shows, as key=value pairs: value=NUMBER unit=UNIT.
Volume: value=4.7950 unit=m³
